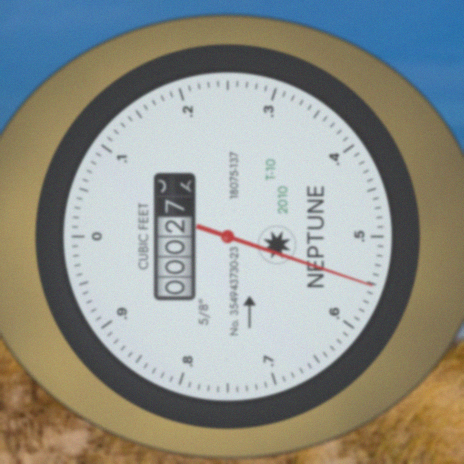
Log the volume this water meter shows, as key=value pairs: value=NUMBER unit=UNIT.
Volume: value=275.55 unit=ft³
